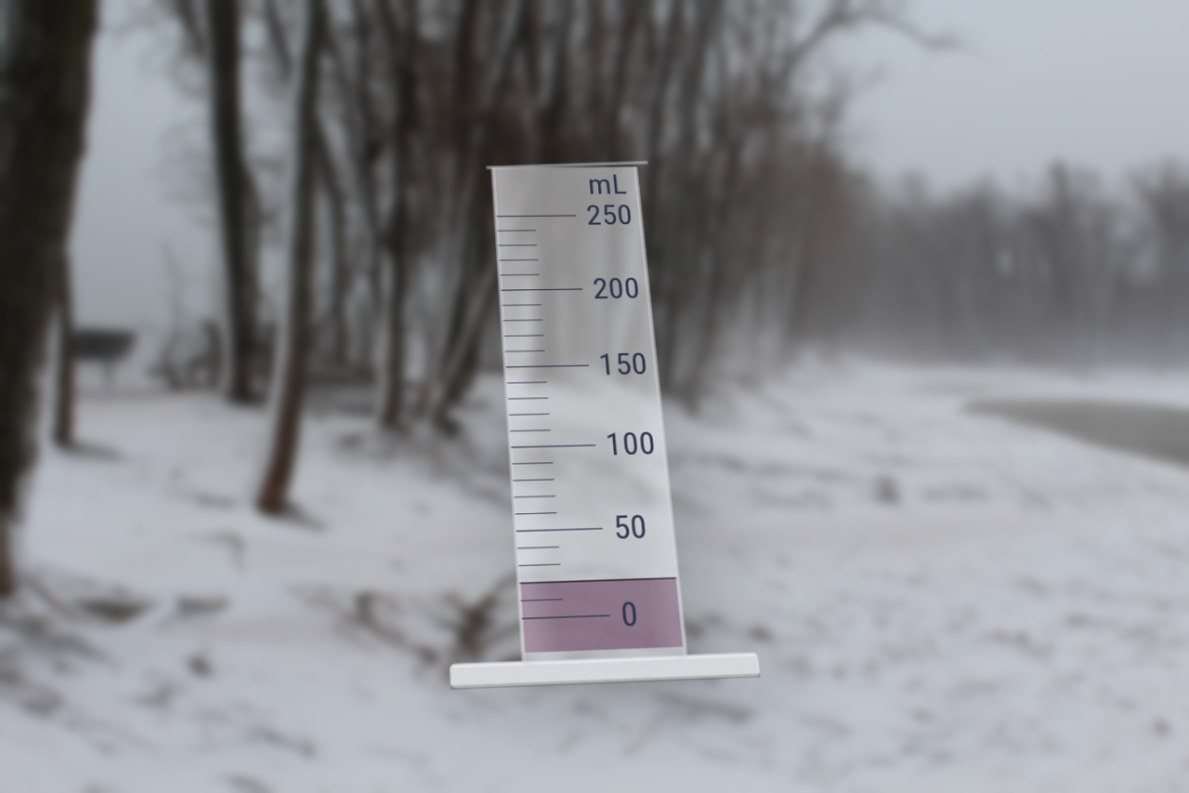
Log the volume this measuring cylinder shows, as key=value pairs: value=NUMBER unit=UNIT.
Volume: value=20 unit=mL
